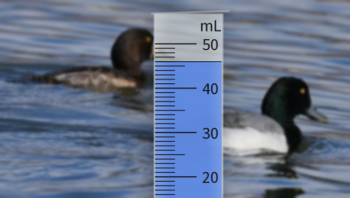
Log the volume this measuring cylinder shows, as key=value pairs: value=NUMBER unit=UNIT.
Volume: value=46 unit=mL
